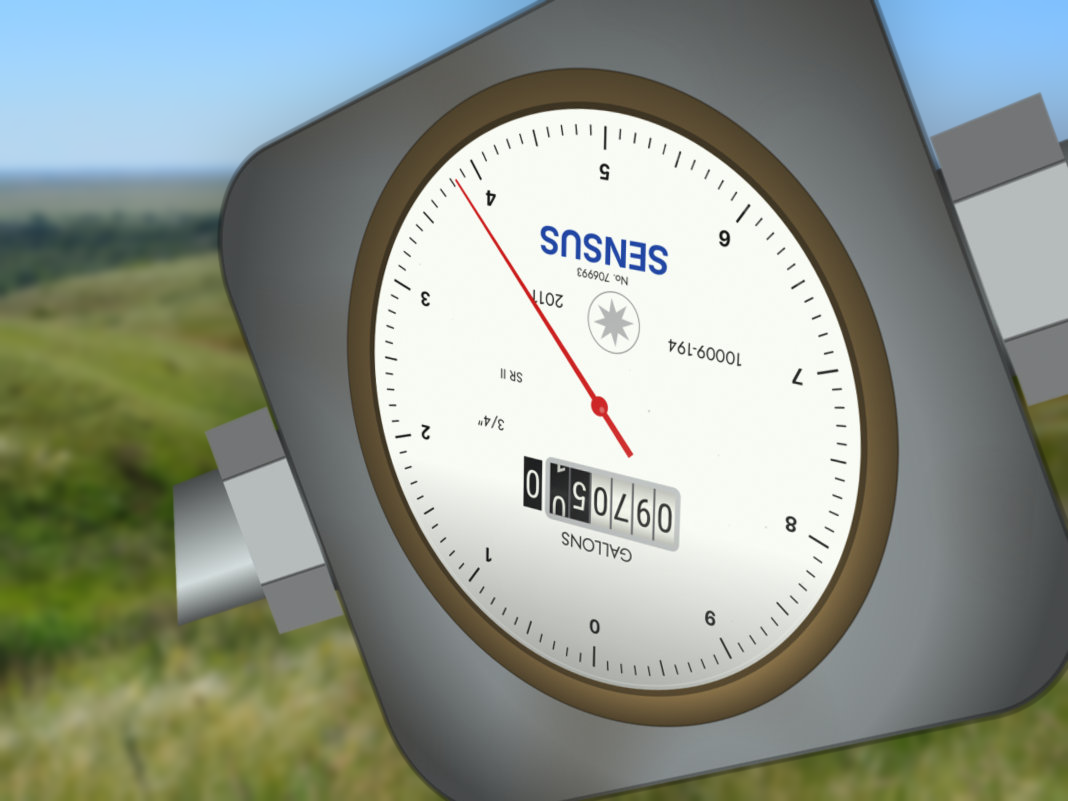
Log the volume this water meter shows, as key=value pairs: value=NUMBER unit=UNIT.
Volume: value=970503.8 unit=gal
